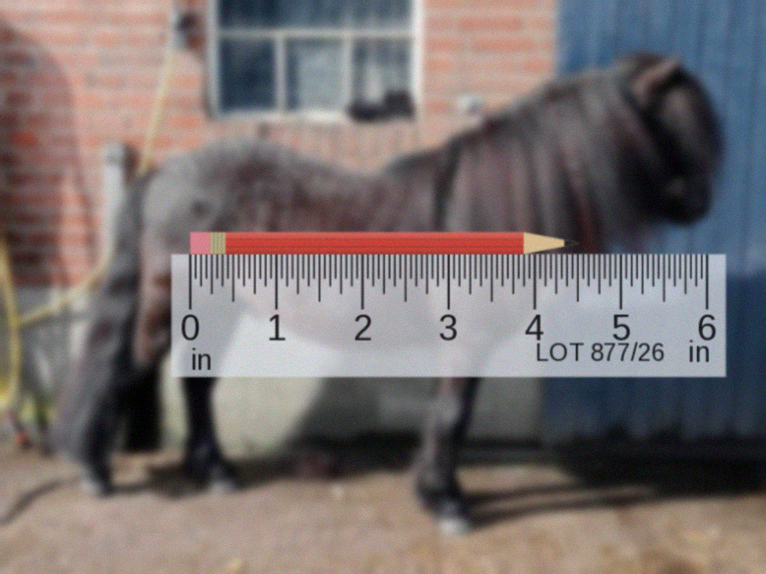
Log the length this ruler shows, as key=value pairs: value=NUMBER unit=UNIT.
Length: value=4.5 unit=in
